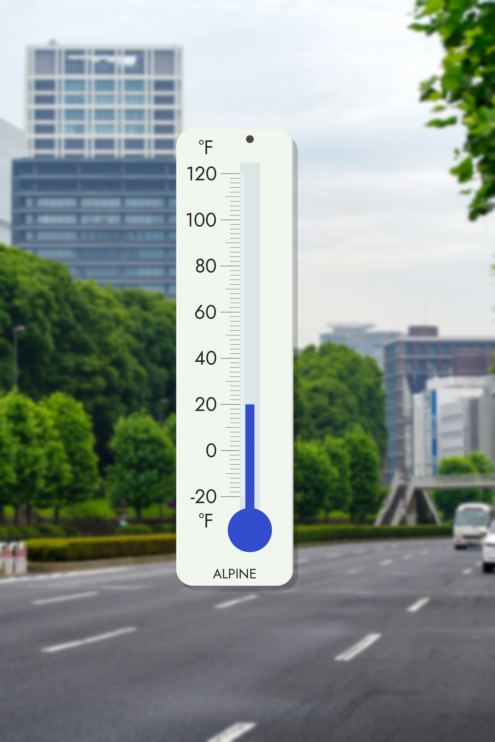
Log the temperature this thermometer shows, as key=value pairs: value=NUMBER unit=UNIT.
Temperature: value=20 unit=°F
